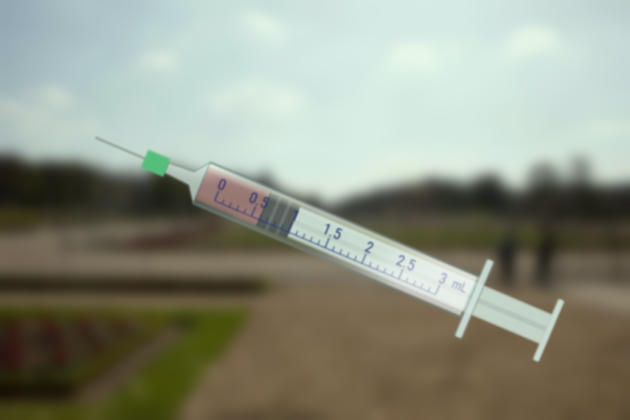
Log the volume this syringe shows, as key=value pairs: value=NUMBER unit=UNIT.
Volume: value=0.6 unit=mL
